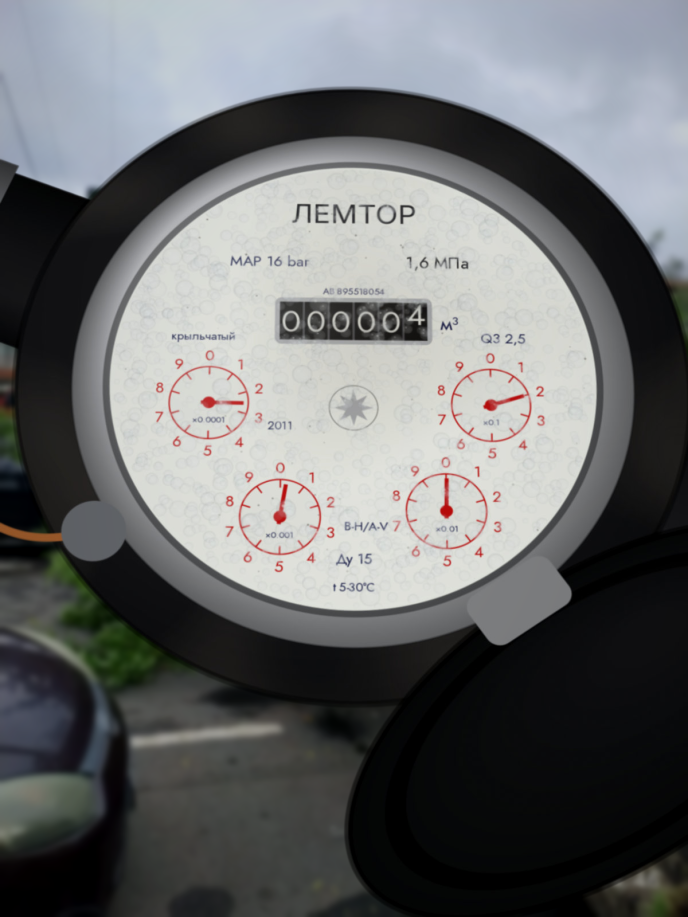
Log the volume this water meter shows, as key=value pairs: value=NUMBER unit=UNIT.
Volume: value=4.2002 unit=m³
